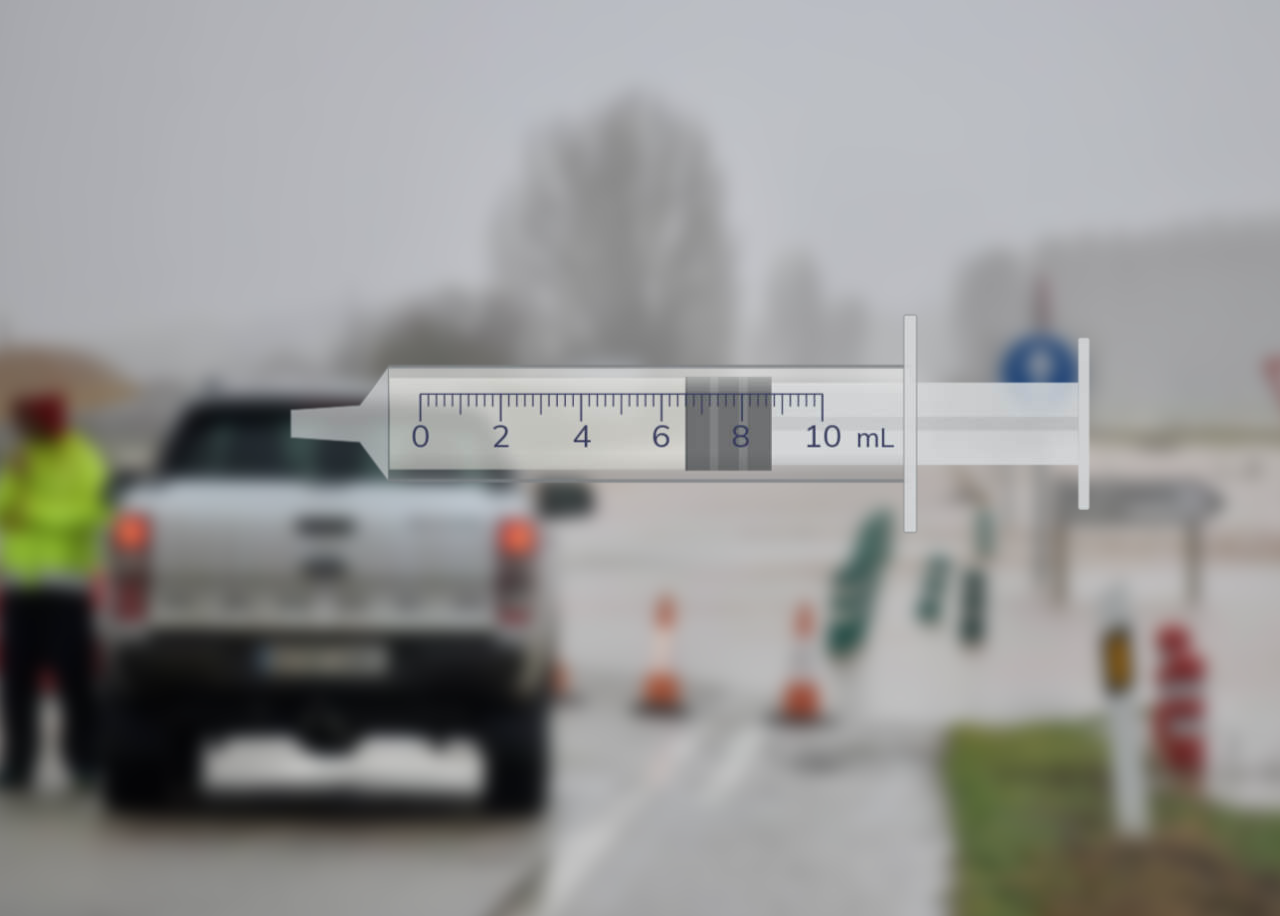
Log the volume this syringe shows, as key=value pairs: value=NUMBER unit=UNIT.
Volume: value=6.6 unit=mL
